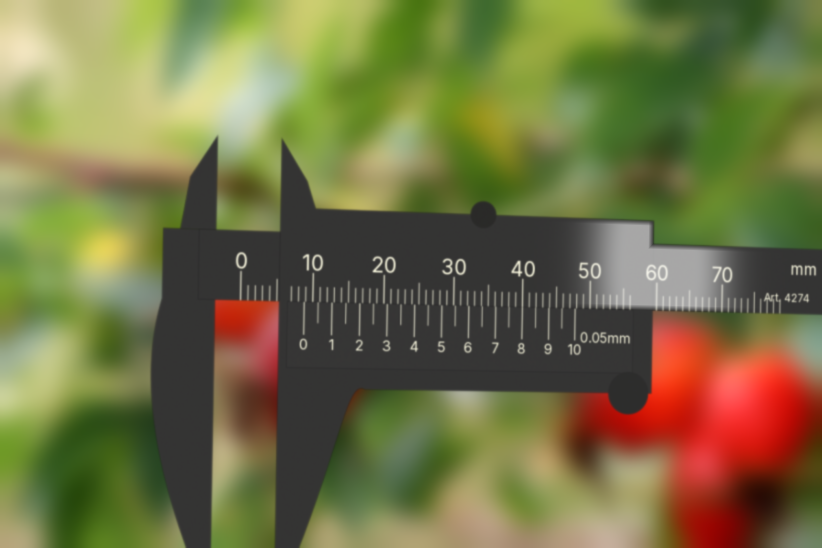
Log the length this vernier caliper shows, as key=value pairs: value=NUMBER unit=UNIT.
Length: value=8.8 unit=mm
